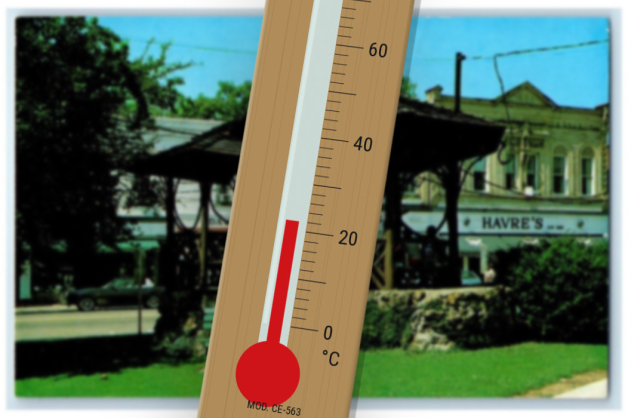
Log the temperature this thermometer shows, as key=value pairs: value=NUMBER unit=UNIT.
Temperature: value=22 unit=°C
